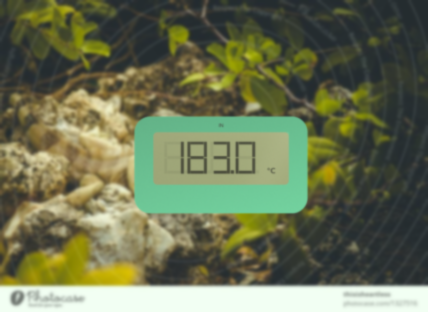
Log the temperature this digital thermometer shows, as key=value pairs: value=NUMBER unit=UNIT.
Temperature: value=183.0 unit=°C
